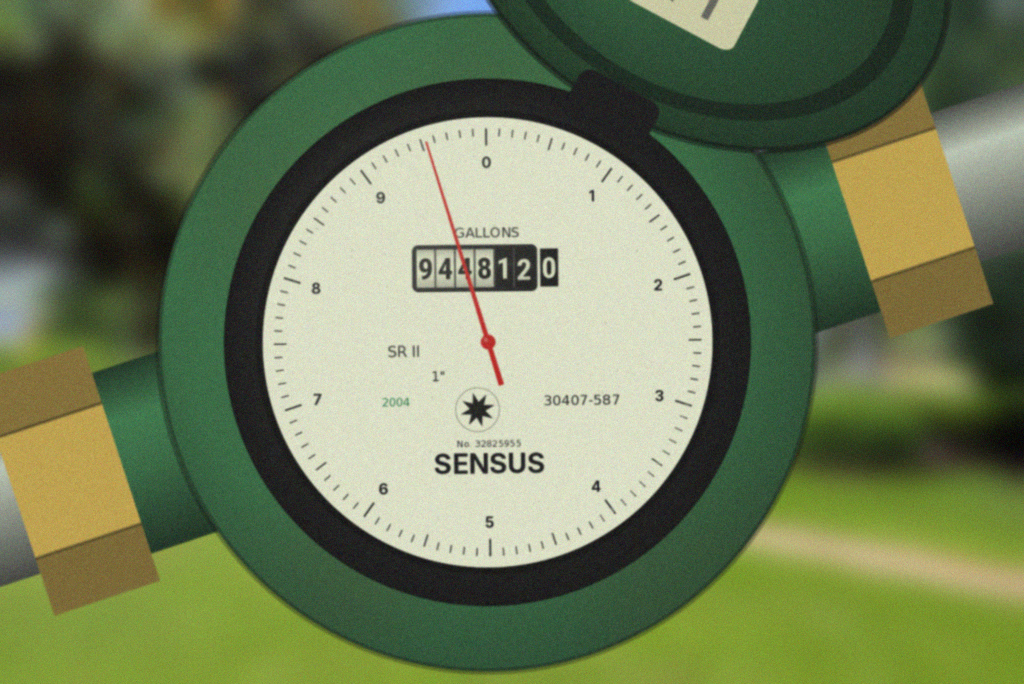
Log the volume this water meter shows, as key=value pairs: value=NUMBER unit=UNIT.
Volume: value=9448119.5 unit=gal
